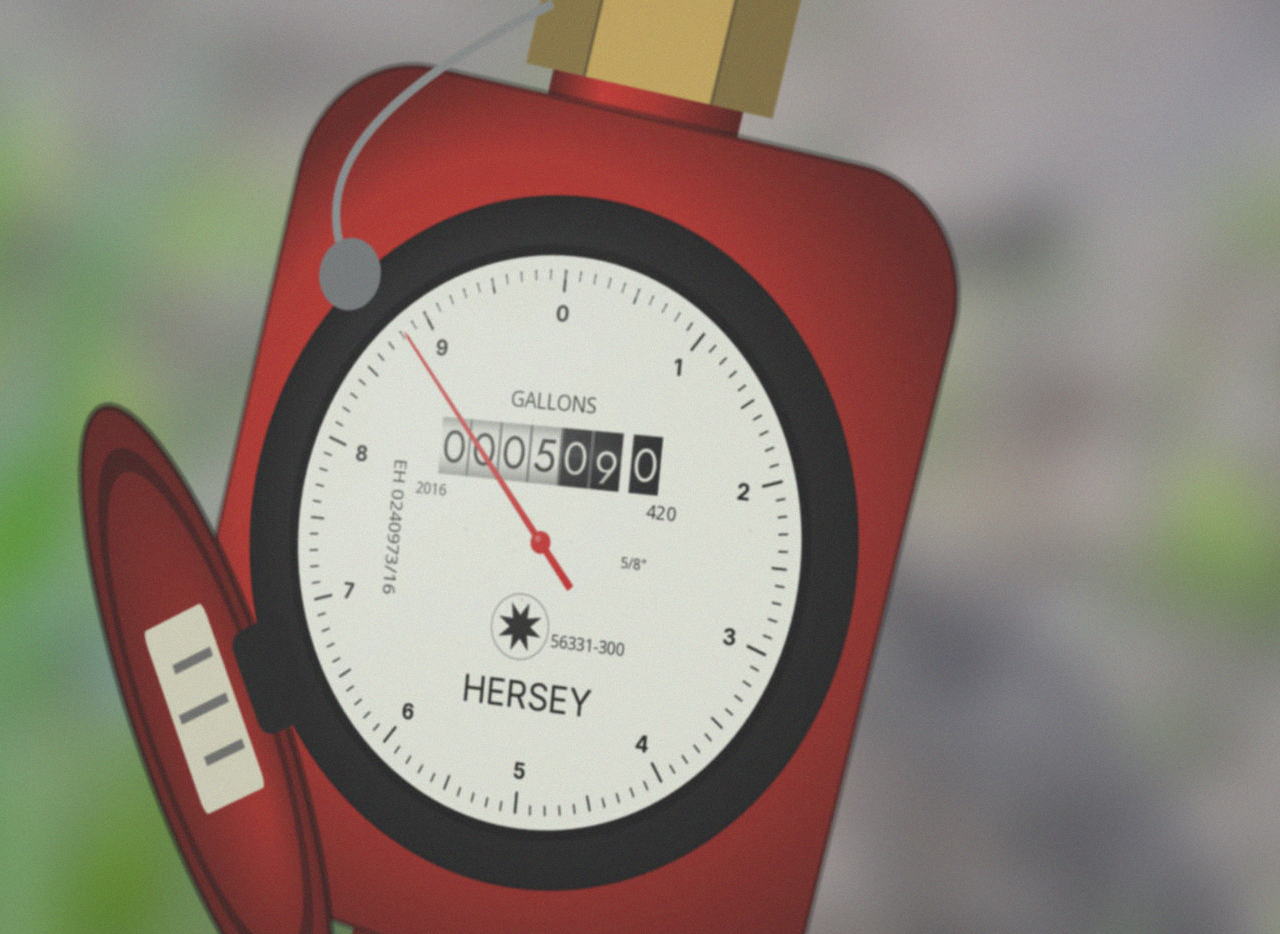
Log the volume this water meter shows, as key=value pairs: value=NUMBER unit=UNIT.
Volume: value=5088.8 unit=gal
